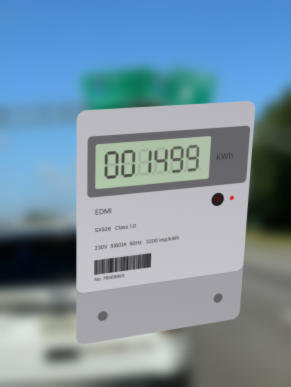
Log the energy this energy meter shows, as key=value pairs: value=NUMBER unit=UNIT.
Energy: value=1499 unit=kWh
